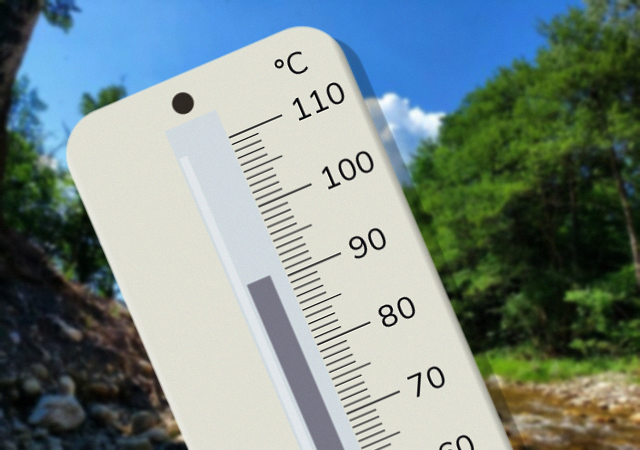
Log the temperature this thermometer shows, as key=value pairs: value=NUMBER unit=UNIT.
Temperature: value=91 unit=°C
